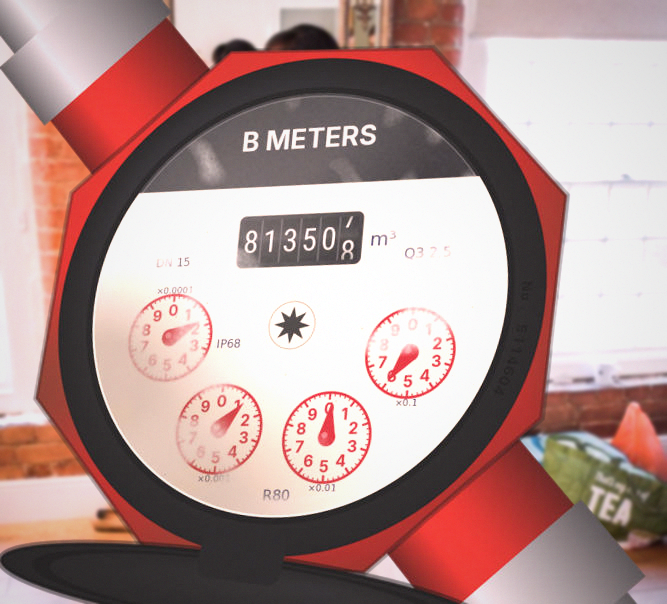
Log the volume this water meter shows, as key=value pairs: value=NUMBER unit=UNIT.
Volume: value=813507.6011 unit=m³
